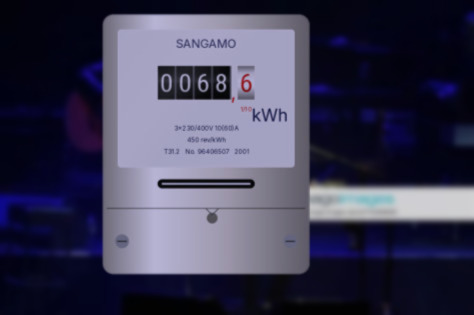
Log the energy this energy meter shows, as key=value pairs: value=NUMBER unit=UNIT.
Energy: value=68.6 unit=kWh
